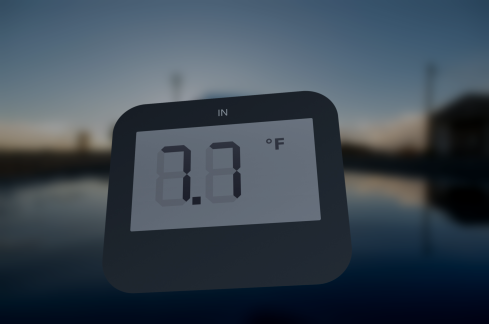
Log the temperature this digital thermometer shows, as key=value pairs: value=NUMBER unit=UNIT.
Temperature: value=7.7 unit=°F
